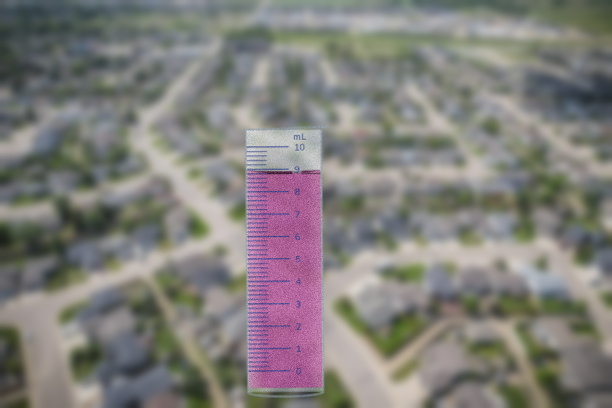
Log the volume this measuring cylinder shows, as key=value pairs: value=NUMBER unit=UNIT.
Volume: value=8.8 unit=mL
